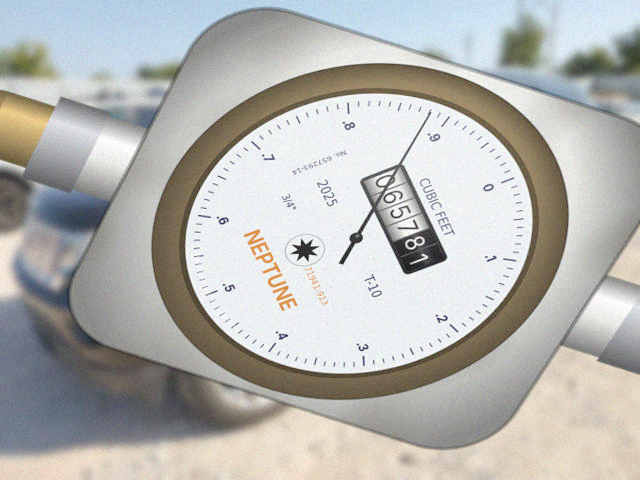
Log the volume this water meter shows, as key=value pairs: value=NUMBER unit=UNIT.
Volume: value=65780.88 unit=ft³
